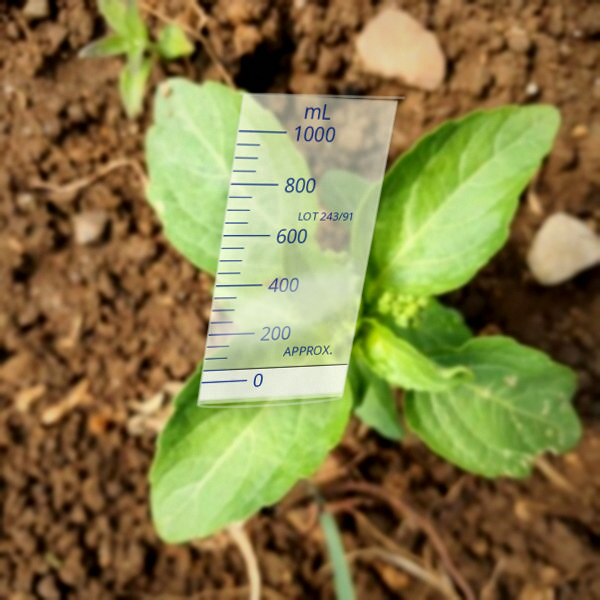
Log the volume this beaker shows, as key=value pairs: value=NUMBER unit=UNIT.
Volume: value=50 unit=mL
